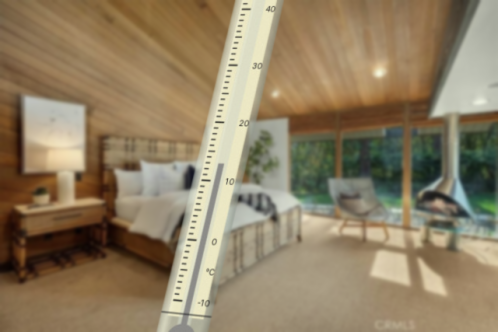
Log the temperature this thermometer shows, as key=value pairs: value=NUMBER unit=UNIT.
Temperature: value=13 unit=°C
